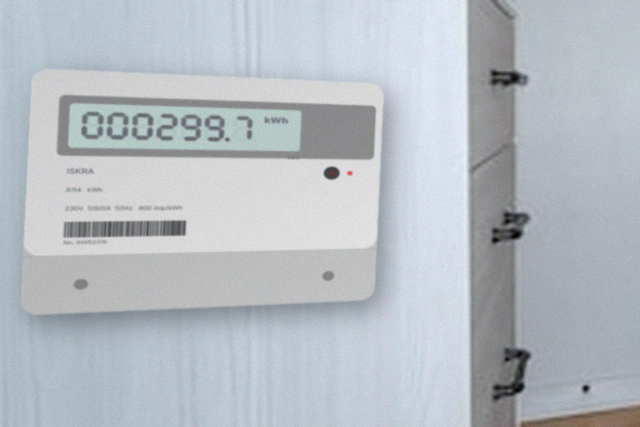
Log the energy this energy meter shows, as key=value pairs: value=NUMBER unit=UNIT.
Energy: value=299.7 unit=kWh
